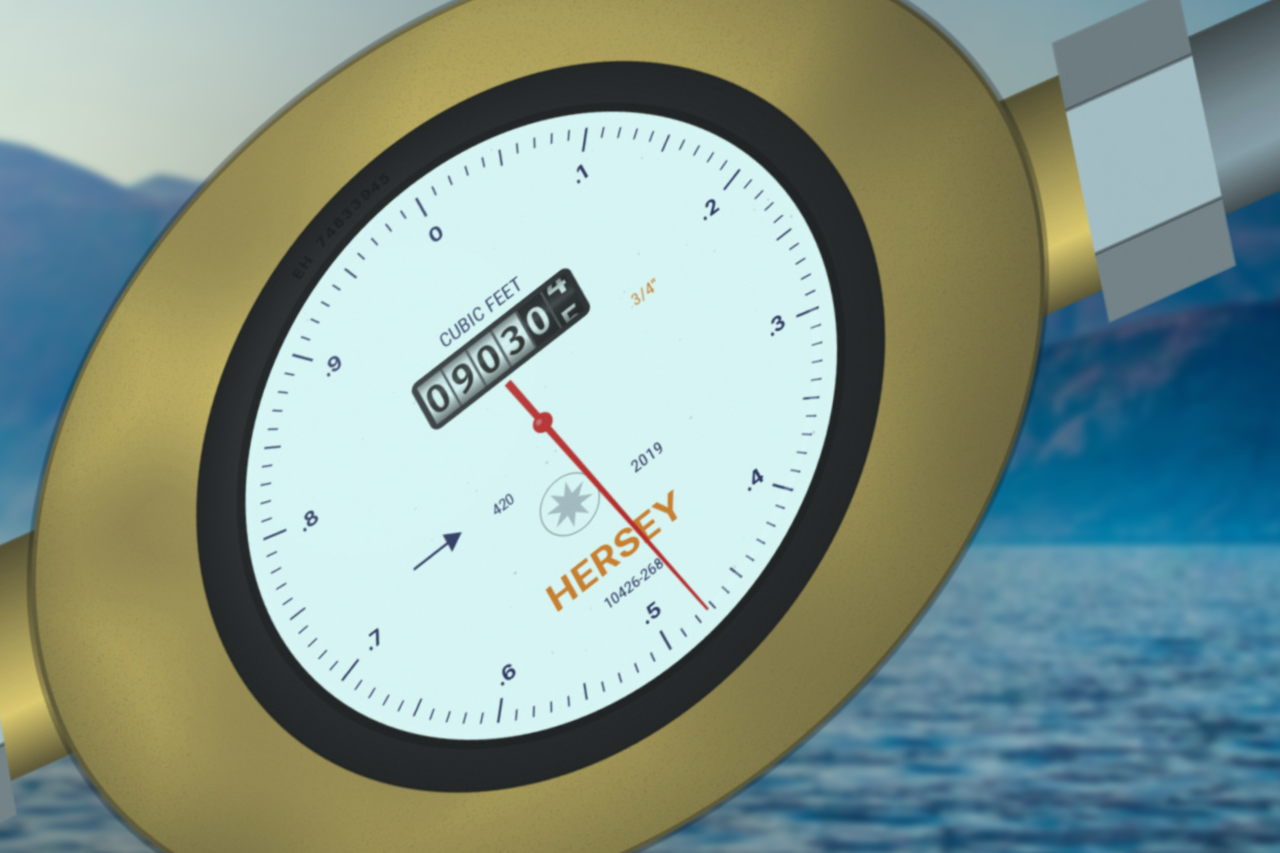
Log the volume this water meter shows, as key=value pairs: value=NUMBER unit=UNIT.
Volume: value=90304.47 unit=ft³
